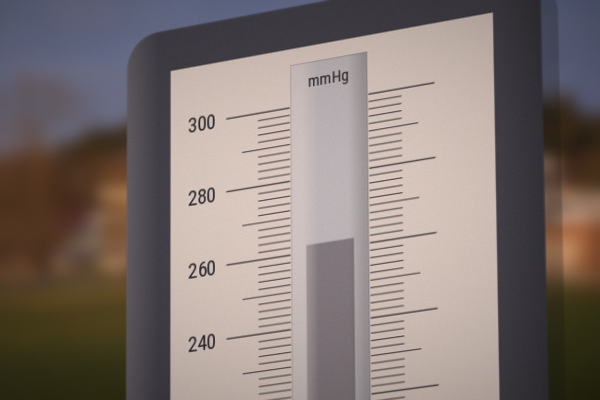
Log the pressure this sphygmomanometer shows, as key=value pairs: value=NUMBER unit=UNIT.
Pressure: value=262 unit=mmHg
